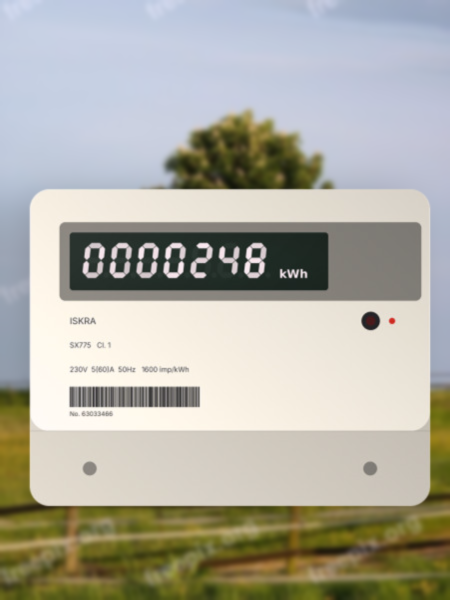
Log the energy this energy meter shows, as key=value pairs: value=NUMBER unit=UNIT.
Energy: value=248 unit=kWh
